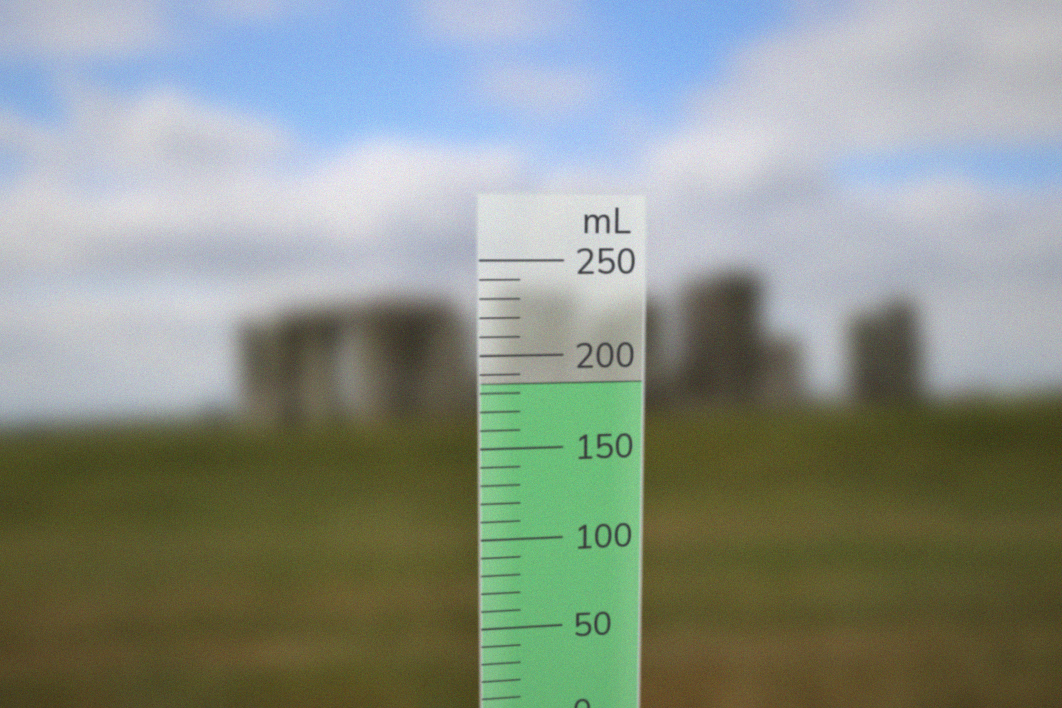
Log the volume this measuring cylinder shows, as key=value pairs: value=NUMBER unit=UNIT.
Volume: value=185 unit=mL
